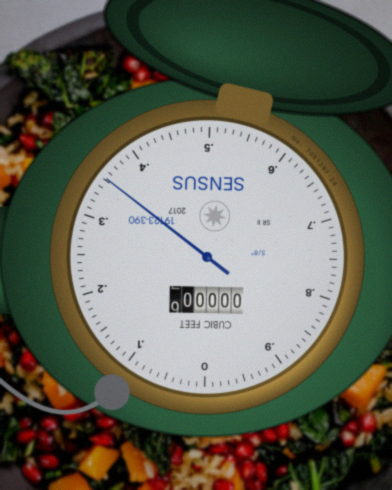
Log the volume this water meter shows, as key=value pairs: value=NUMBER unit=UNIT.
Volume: value=6.35 unit=ft³
